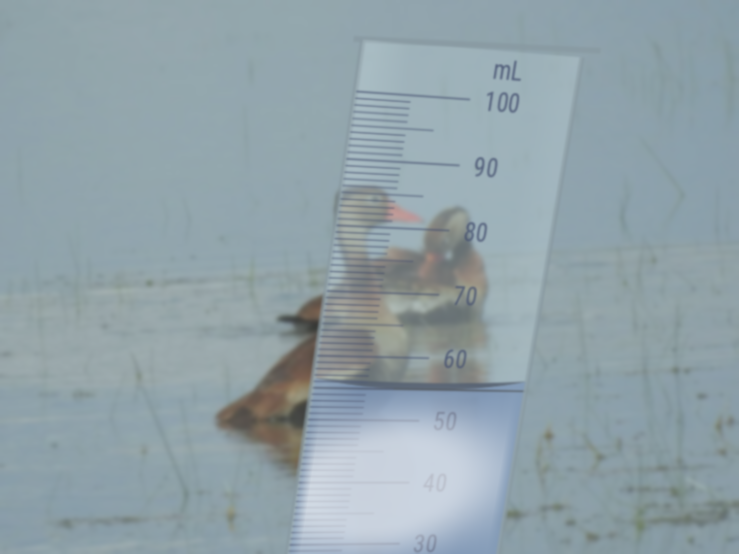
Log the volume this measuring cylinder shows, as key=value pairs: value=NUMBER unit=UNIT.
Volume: value=55 unit=mL
